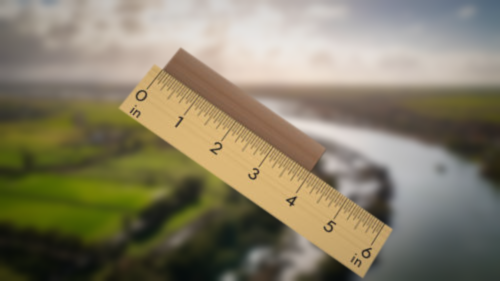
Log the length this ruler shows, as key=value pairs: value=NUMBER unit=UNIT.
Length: value=4 unit=in
